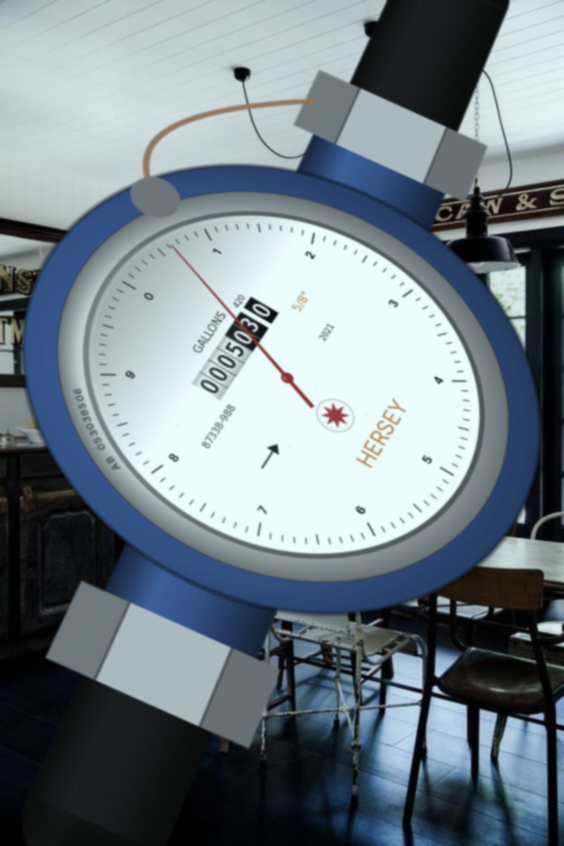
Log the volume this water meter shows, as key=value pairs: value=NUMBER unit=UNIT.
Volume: value=5030.6 unit=gal
